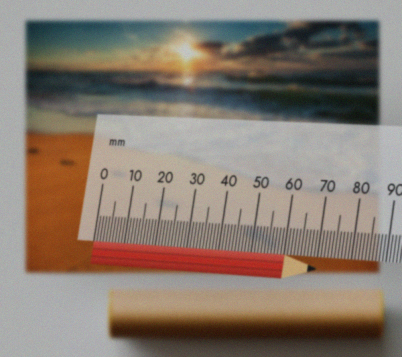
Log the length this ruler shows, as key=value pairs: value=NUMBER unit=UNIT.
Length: value=70 unit=mm
